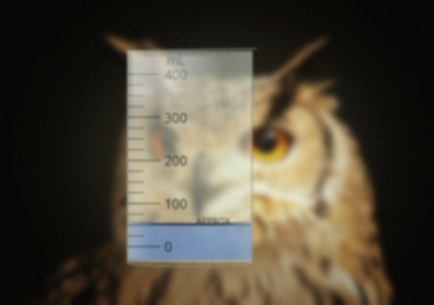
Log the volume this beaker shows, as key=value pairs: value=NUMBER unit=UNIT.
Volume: value=50 unit=mL
